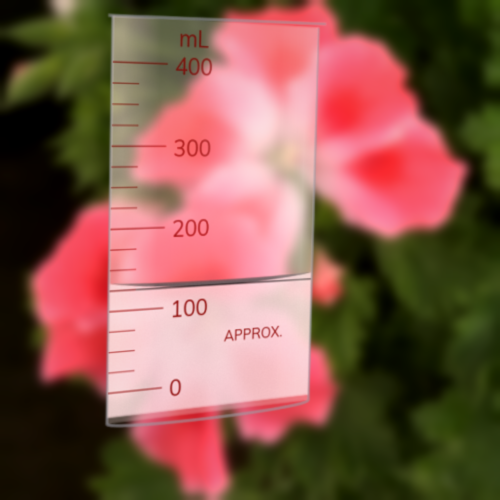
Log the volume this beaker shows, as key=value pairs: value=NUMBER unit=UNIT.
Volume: value=125 unit=mL
